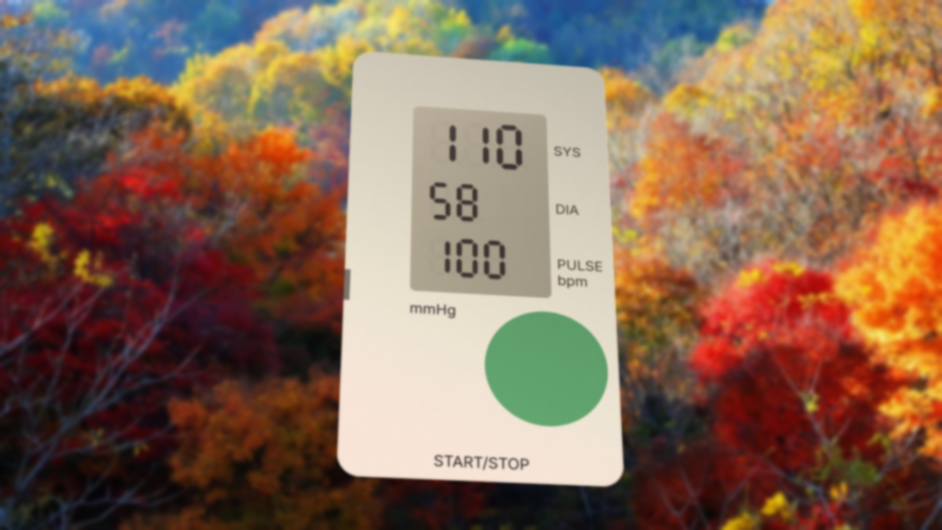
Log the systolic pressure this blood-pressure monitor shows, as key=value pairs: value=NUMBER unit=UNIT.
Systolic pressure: value=110 unit=mmHg
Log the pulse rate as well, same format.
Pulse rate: value=100 unit=bpm
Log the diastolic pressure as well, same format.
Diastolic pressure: value=58 unit=mmHg
